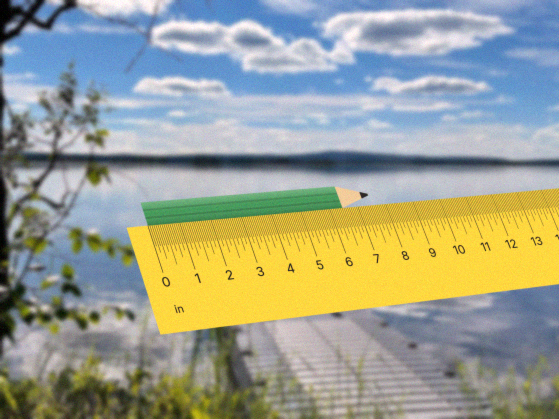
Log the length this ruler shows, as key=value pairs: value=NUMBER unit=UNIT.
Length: value=7.5 unit=in
